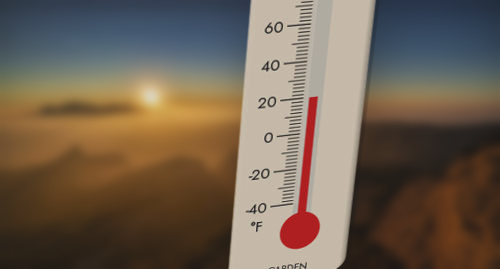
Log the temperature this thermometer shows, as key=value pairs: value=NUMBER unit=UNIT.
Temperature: value=20 unit=°F
